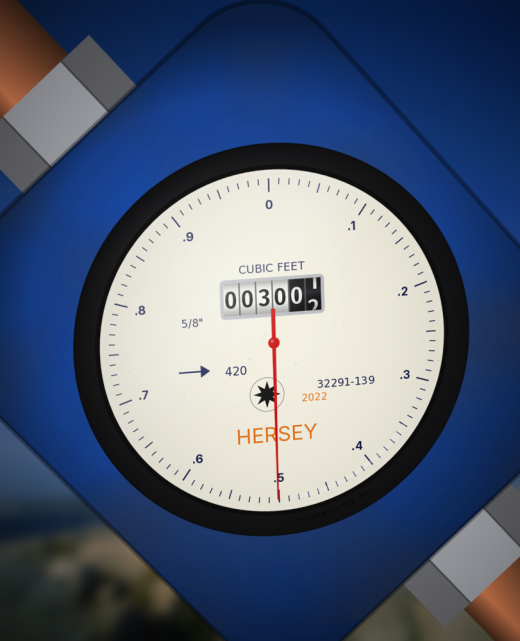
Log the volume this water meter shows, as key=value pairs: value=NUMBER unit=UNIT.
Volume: value=3001.50 unit=ft³
